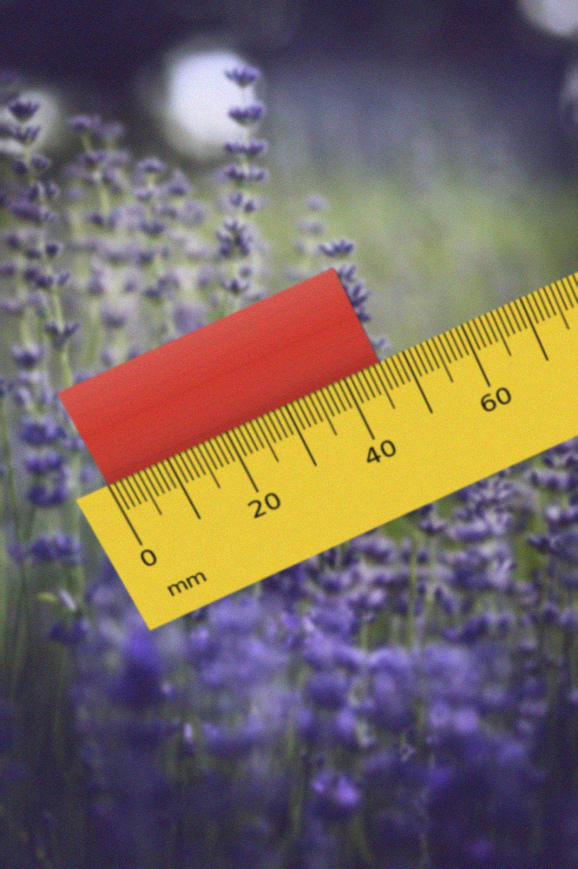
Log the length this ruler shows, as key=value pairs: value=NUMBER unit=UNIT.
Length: value=46 unit=mm
